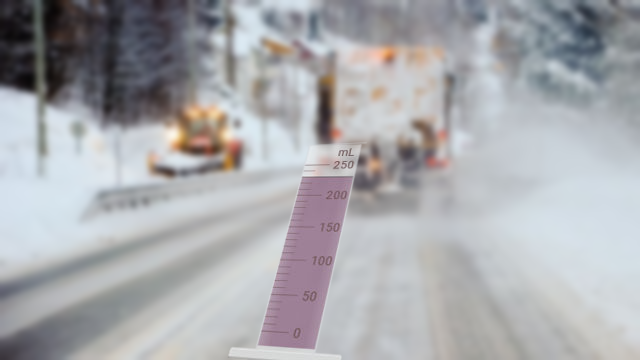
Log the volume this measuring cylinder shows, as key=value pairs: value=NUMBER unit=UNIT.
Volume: value=230 unit=mL
